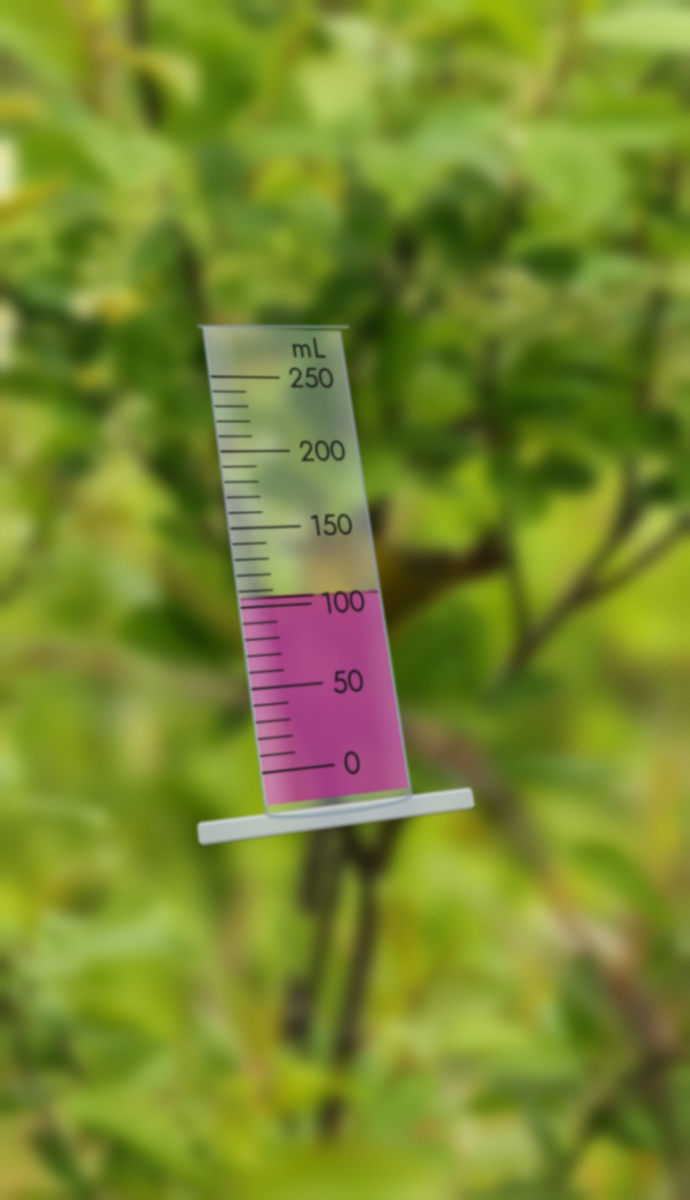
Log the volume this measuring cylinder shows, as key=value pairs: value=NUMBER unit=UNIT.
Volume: value=105 unit=mL
